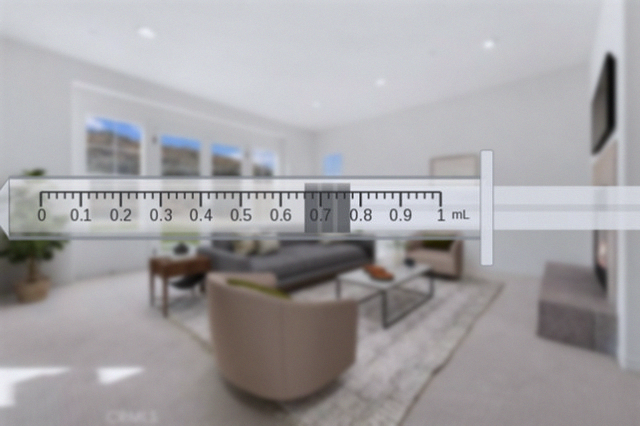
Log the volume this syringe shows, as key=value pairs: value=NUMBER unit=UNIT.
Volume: value=0.66 unit=mL
